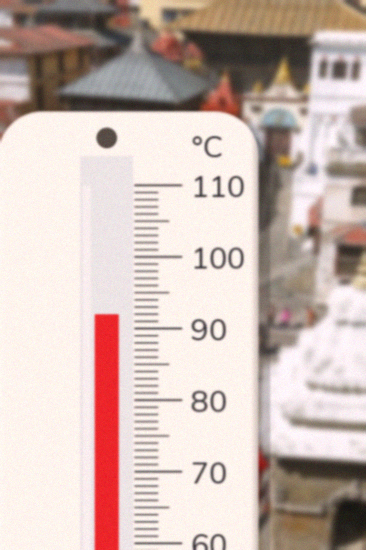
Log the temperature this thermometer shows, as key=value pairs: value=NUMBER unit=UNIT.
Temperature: value=92 unit=°C
